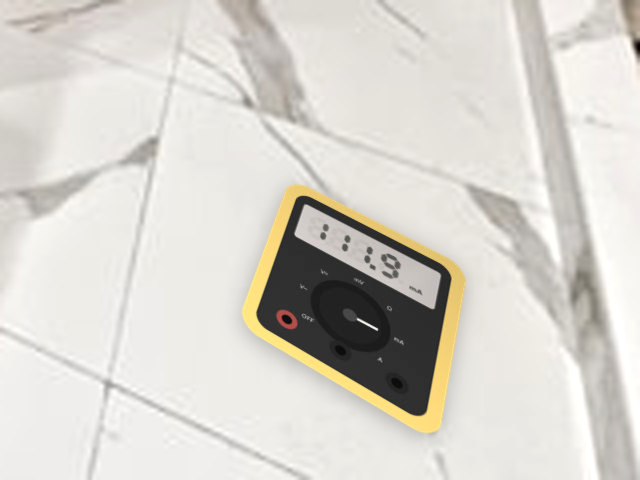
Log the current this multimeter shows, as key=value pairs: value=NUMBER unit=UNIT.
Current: value=111.9 unit=mA
